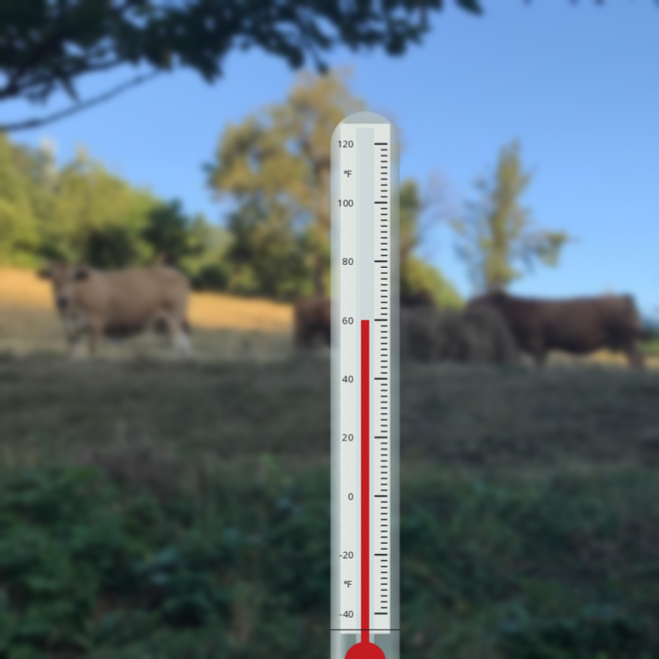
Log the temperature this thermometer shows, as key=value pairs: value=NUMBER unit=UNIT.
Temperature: value=60 unit=°F
